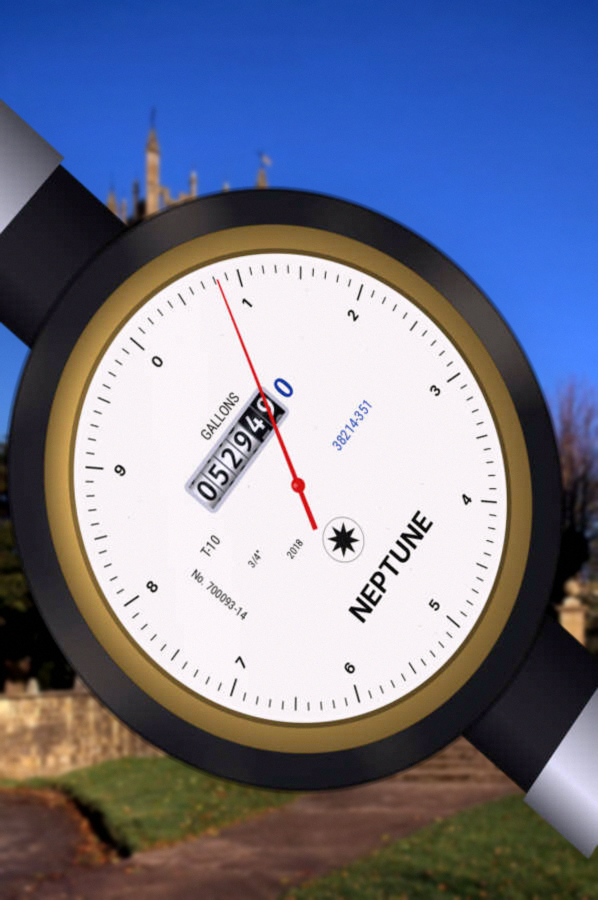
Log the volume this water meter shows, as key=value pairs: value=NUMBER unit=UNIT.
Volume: value=529490.8 unit=gal
